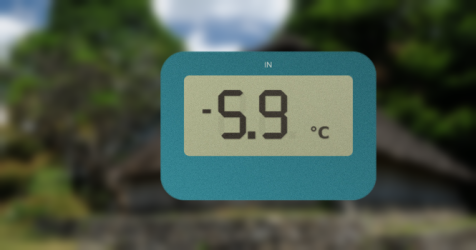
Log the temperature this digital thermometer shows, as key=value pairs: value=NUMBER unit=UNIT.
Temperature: value=-5.9 unit=°C
